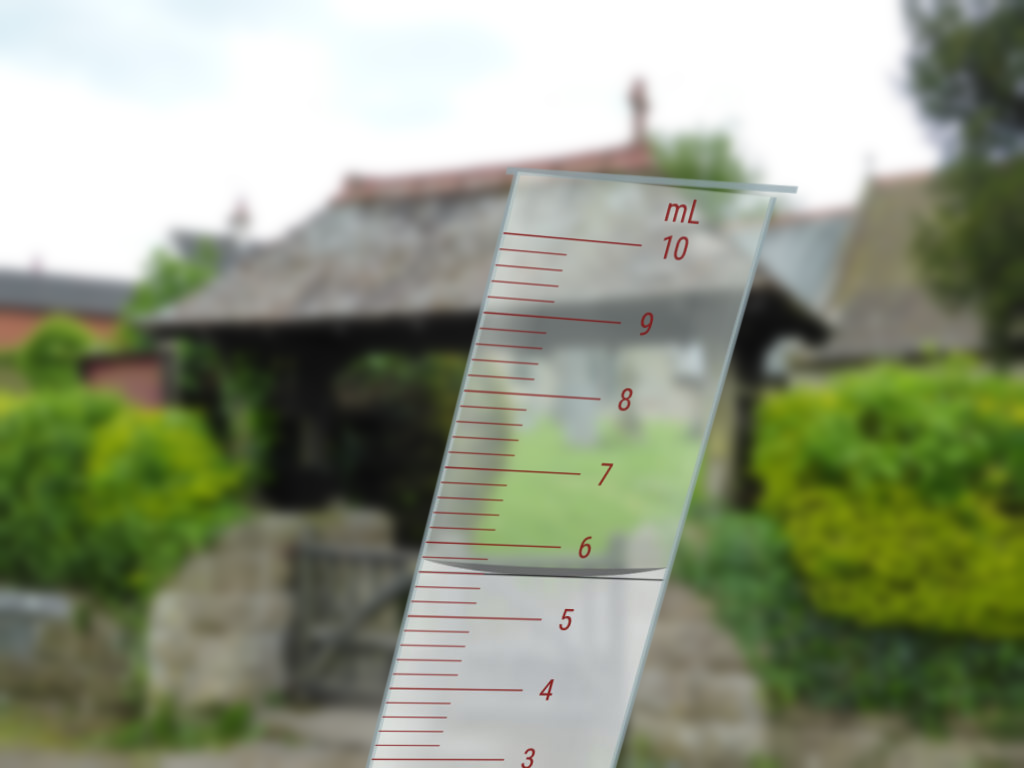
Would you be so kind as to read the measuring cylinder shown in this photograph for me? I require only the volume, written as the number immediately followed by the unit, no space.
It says 5.6mL
